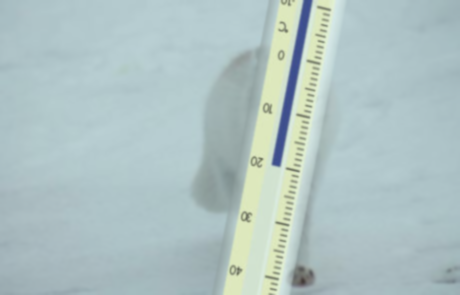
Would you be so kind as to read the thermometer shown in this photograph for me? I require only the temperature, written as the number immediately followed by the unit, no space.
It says 20°C
